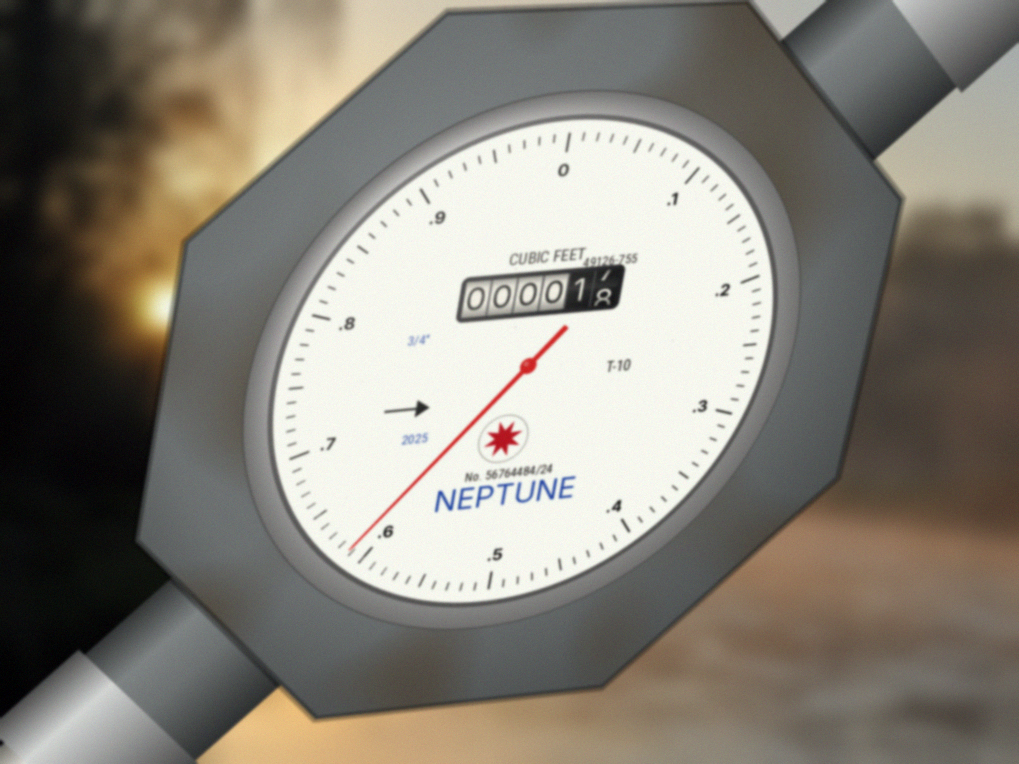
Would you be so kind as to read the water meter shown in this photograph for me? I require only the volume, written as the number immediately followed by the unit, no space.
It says 17.61ft³
